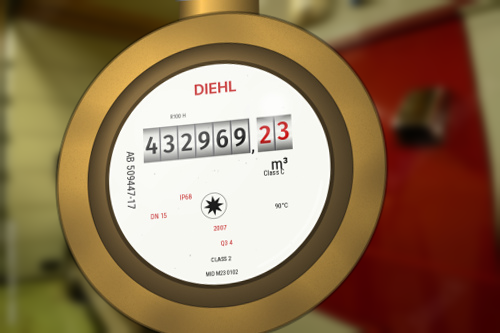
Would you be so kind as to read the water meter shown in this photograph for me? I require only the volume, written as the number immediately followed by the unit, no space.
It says 432969.23m³
